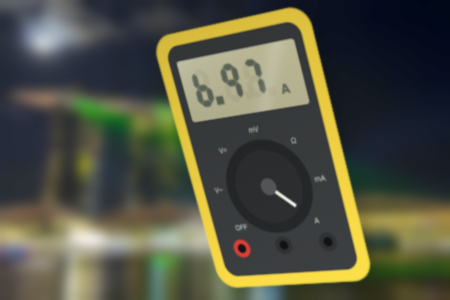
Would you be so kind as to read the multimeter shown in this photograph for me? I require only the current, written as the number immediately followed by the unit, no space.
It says 6.97A
